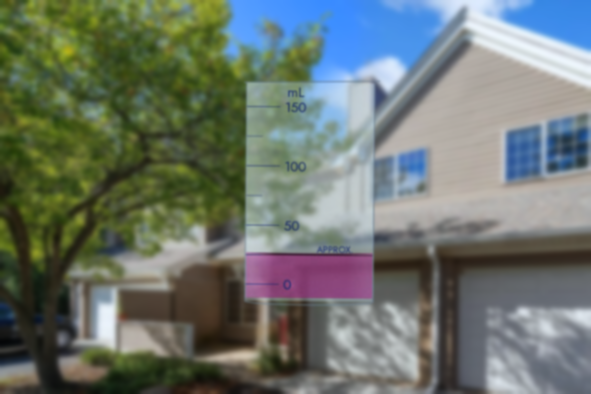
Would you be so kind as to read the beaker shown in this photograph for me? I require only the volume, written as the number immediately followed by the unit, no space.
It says 25mL
